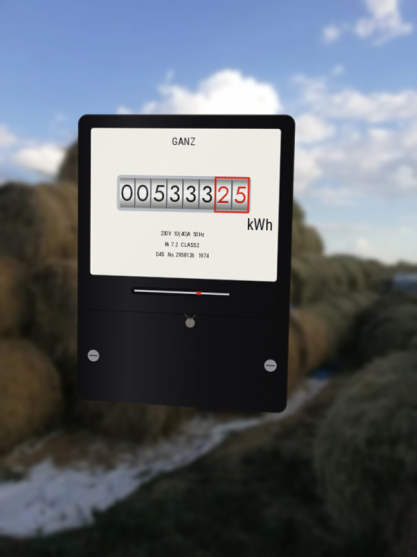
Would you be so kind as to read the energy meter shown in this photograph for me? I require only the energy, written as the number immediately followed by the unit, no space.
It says 5333.25kWh
